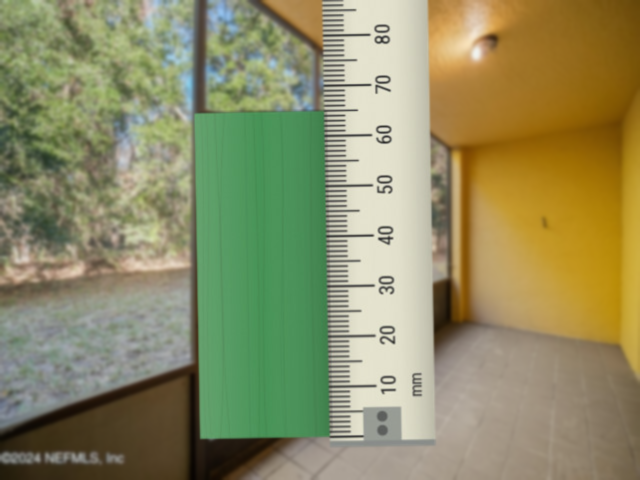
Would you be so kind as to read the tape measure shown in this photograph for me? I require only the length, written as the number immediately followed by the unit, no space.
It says 65mm
